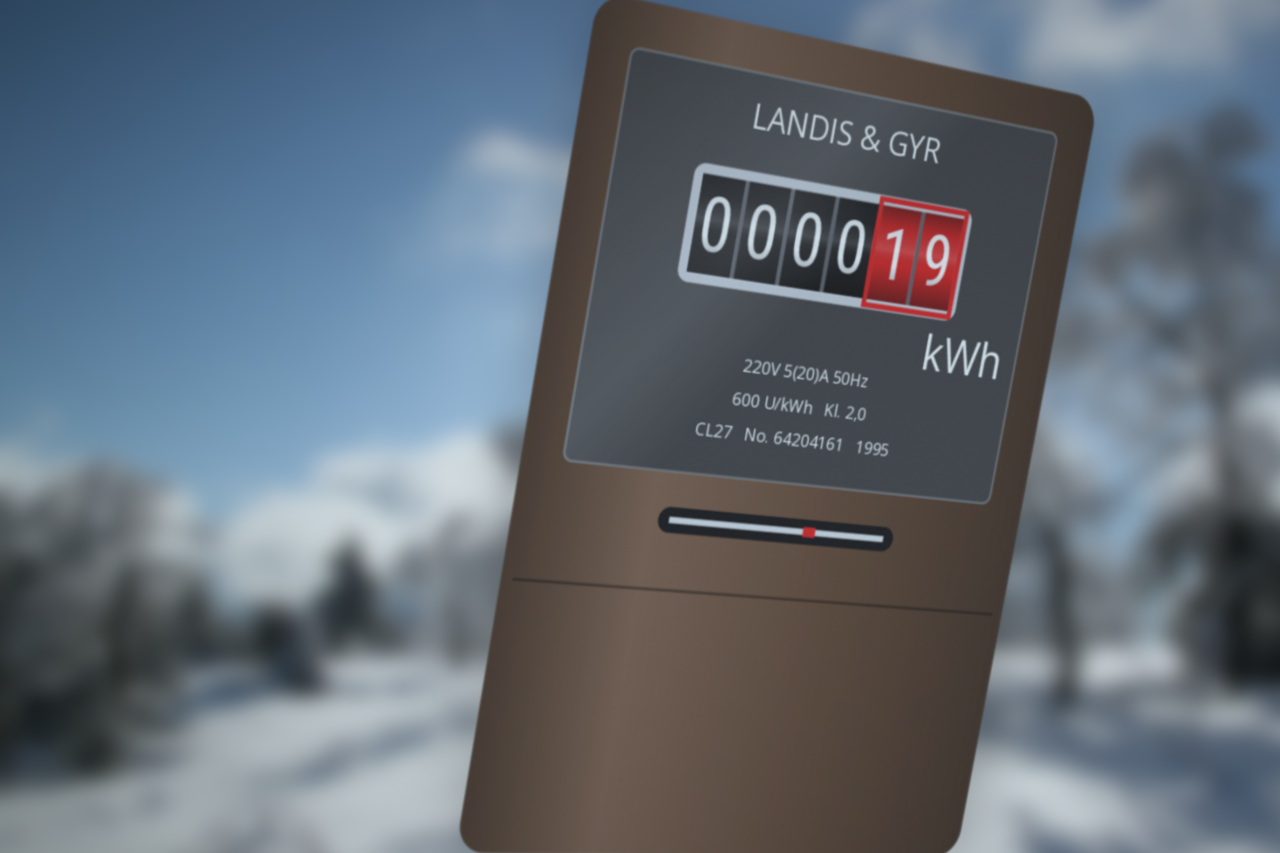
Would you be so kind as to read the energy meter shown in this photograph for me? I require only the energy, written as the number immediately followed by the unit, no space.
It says 0.19kWh
